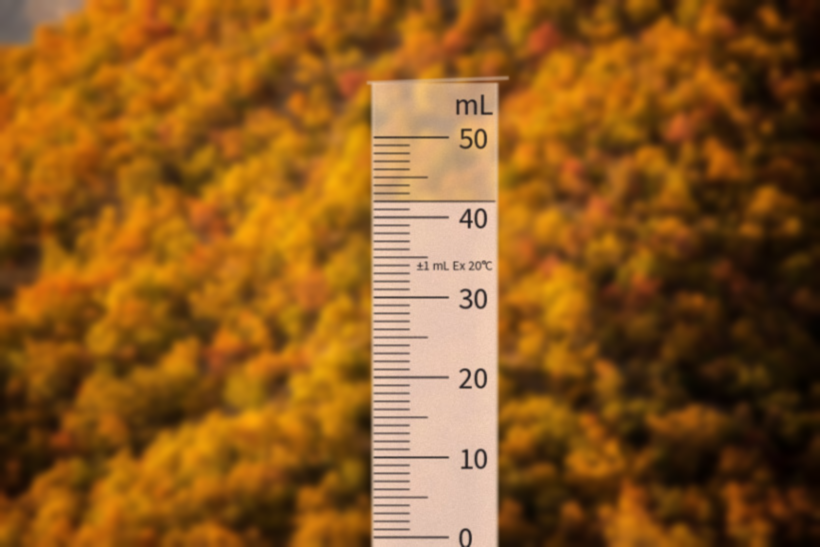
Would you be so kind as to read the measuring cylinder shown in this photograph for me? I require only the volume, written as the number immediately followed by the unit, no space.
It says 42mL
